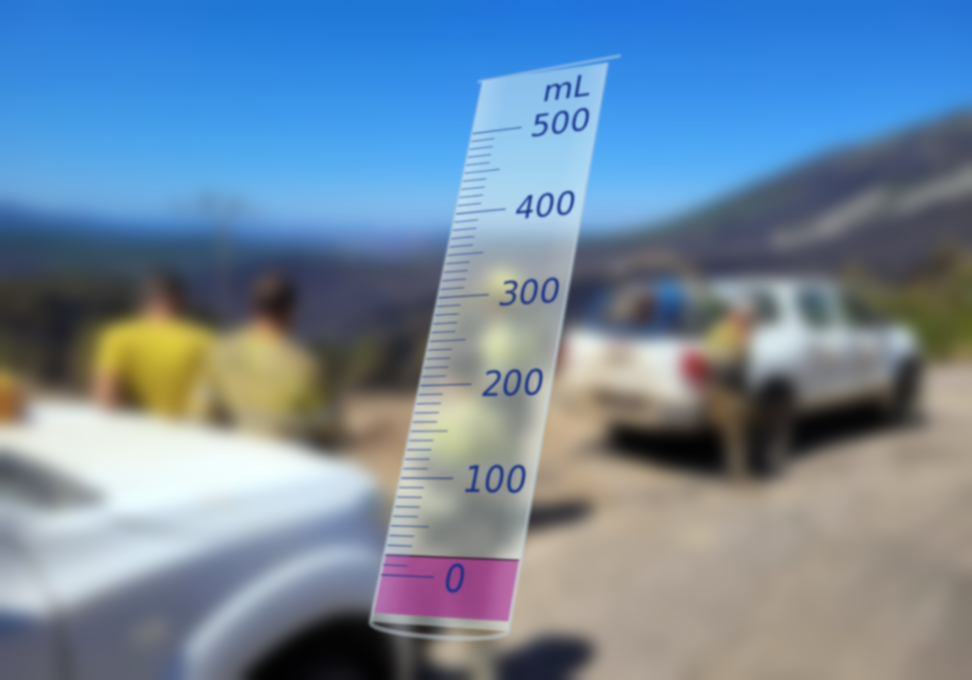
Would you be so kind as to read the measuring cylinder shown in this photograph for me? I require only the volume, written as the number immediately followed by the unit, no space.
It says 20mL
